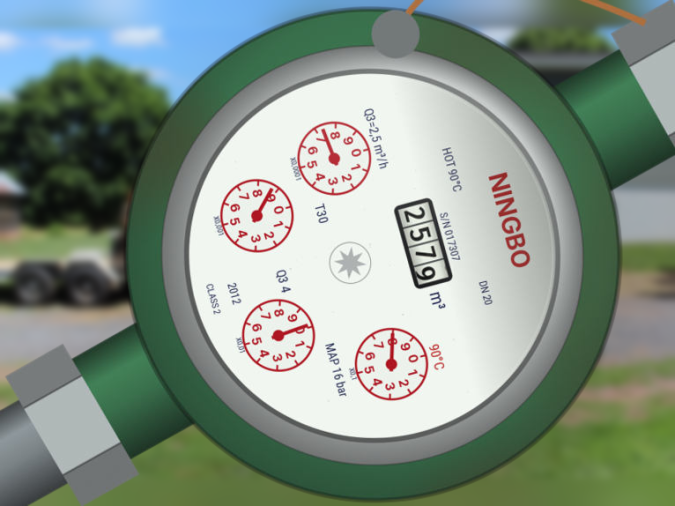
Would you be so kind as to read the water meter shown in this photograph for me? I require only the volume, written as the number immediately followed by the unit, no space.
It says 2578.7987m³
